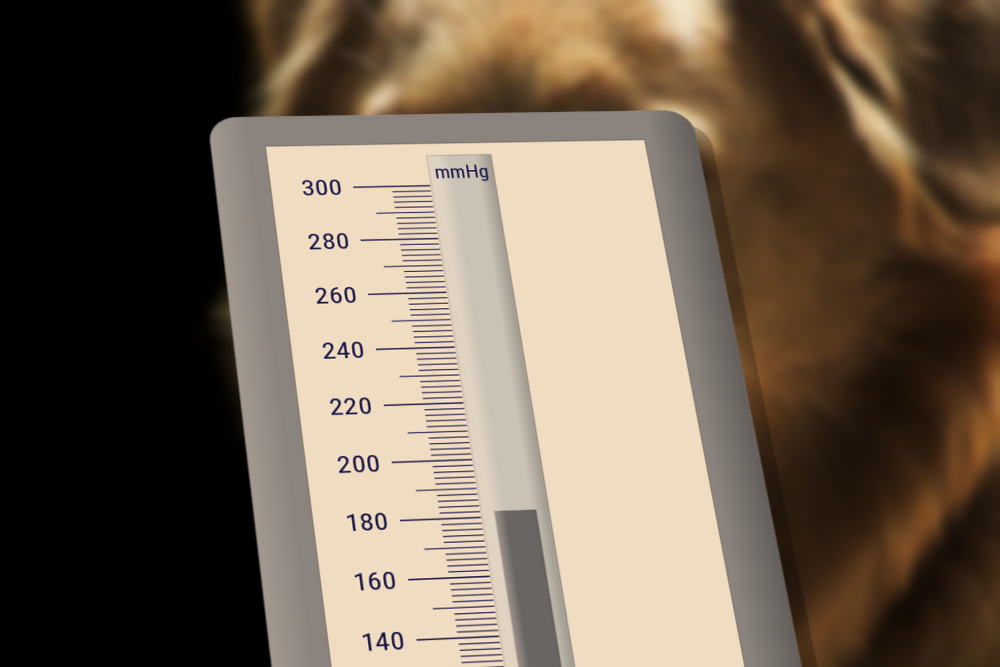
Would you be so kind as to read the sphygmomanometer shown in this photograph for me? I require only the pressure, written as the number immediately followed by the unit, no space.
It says 182mmHg
